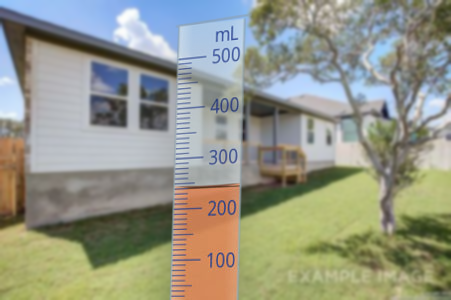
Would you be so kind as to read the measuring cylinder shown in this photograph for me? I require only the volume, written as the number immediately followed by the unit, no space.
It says 240mL
